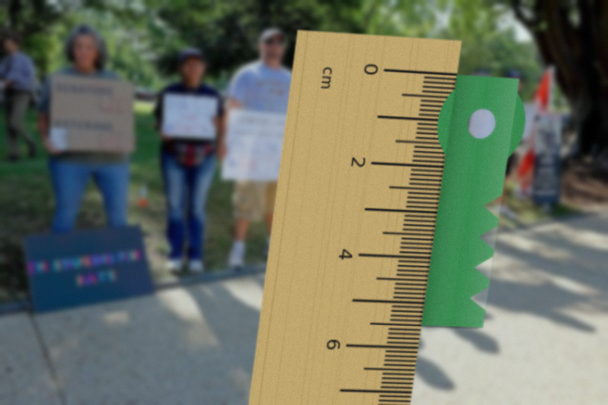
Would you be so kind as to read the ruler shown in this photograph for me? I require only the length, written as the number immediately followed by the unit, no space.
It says 5.5cm
